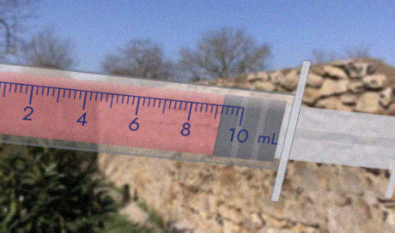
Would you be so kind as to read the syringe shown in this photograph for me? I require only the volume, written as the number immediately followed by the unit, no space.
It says 9.2mL
